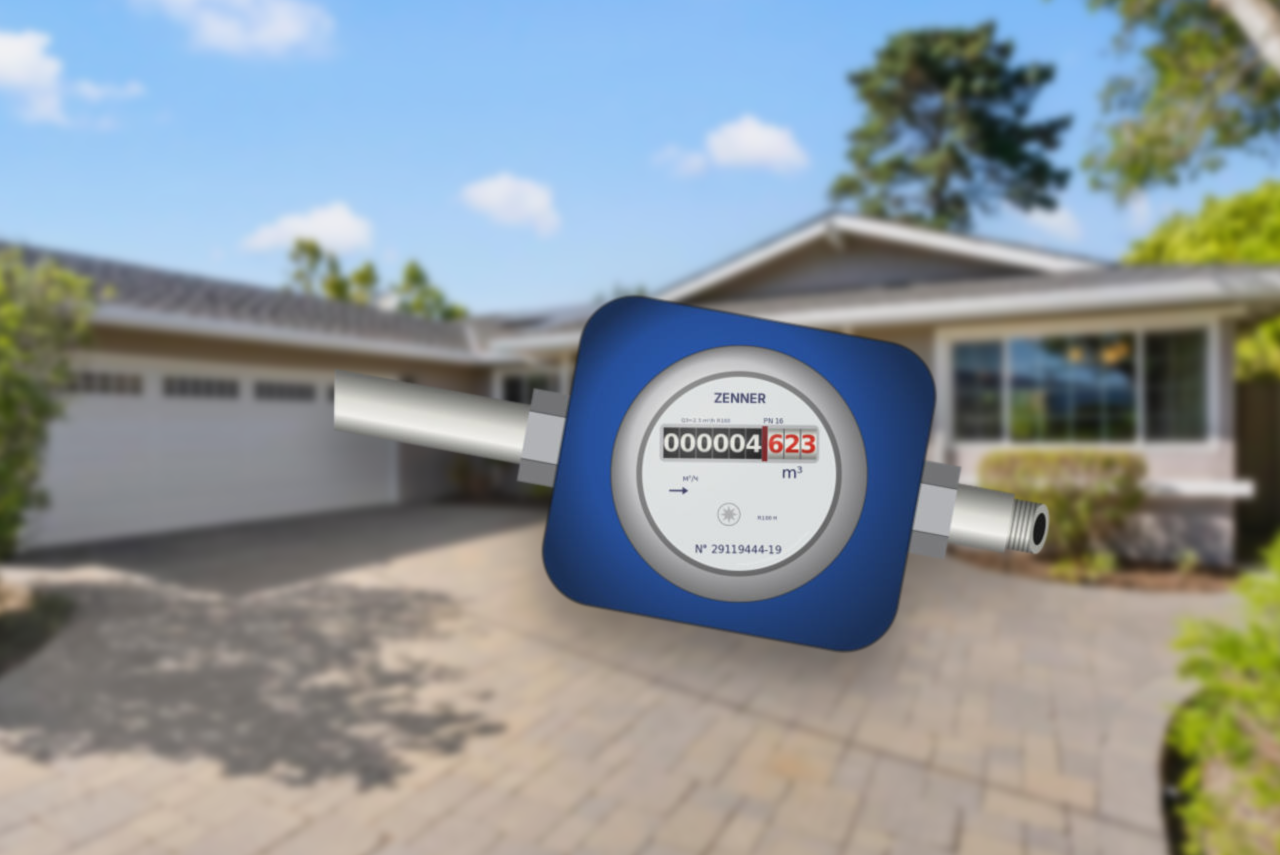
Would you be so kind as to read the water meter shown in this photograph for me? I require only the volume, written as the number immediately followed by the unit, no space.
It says 4.623m³
